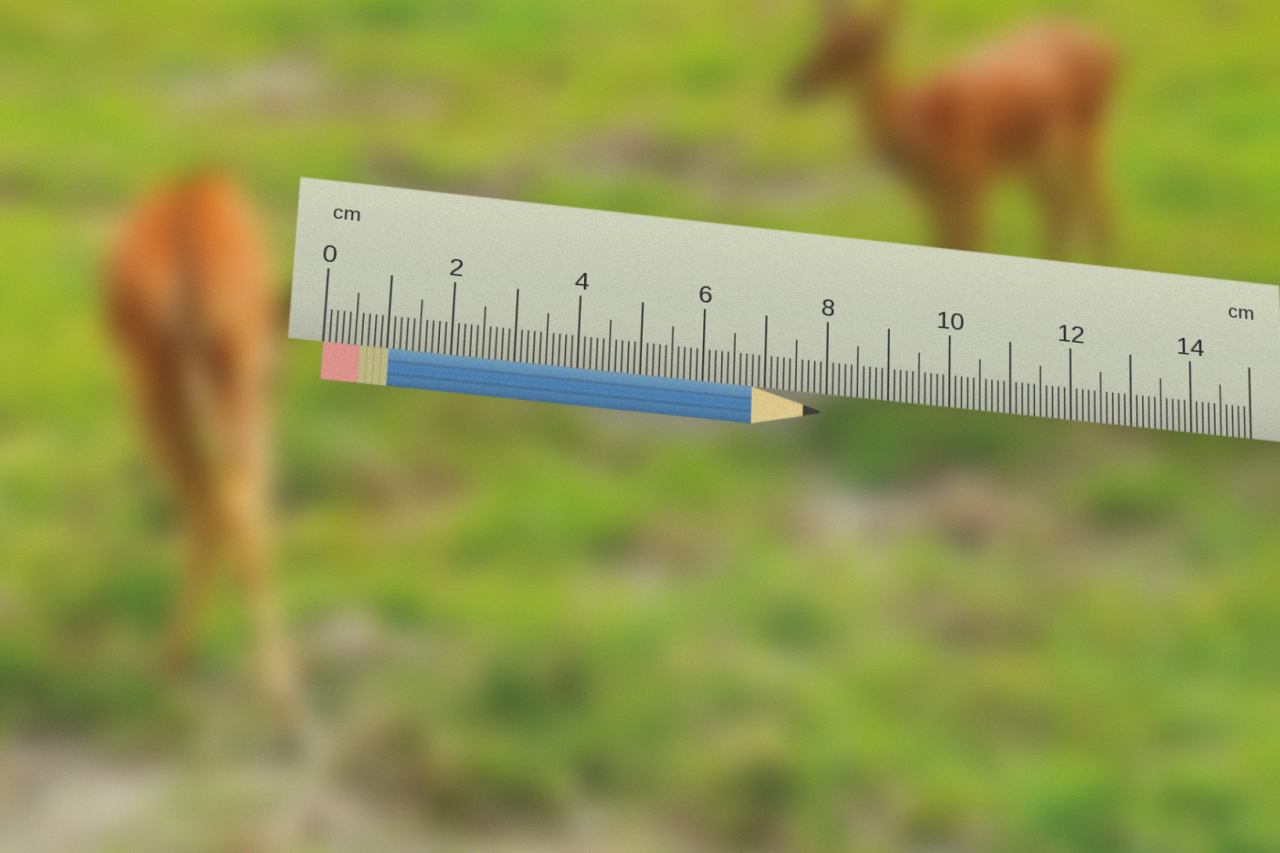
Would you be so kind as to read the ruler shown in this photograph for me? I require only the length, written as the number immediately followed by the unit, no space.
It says 7.9cm
